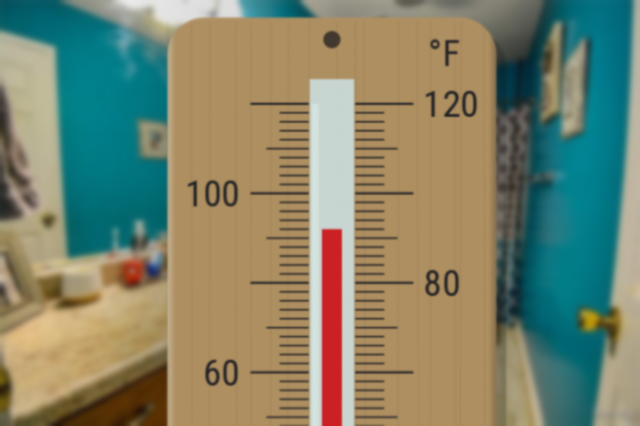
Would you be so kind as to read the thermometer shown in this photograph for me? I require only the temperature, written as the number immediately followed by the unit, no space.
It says 92°F
